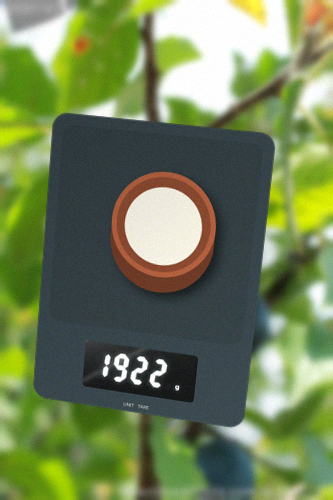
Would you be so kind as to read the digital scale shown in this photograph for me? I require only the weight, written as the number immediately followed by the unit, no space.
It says 1922g
